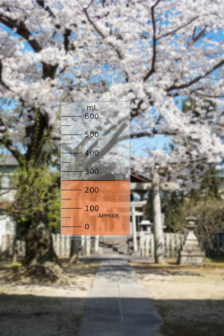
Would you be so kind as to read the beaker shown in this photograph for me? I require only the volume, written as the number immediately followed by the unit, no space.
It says 250mL
